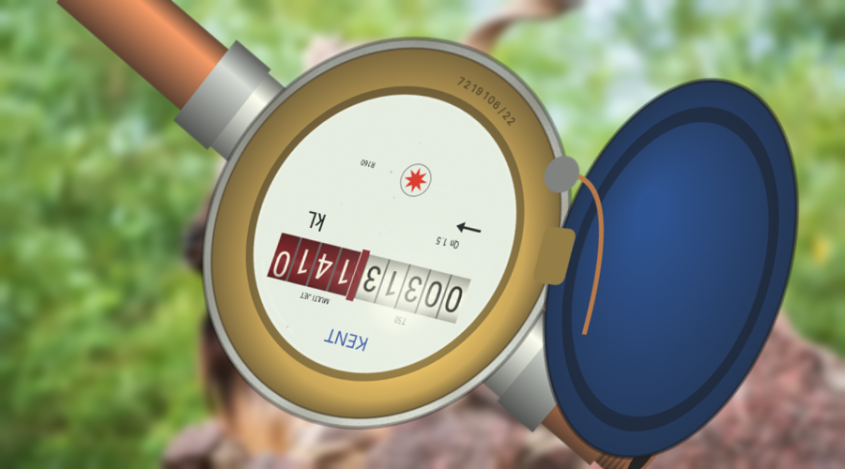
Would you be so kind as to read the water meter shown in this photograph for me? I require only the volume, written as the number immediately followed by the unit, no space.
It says 313.1410kL
